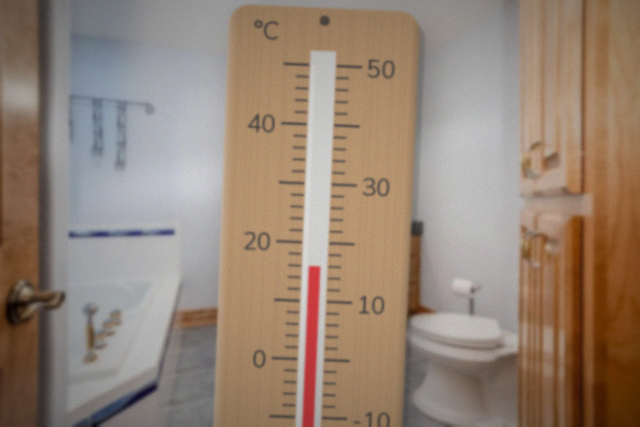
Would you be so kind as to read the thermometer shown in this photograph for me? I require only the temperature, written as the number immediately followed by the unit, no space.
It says 16°C
